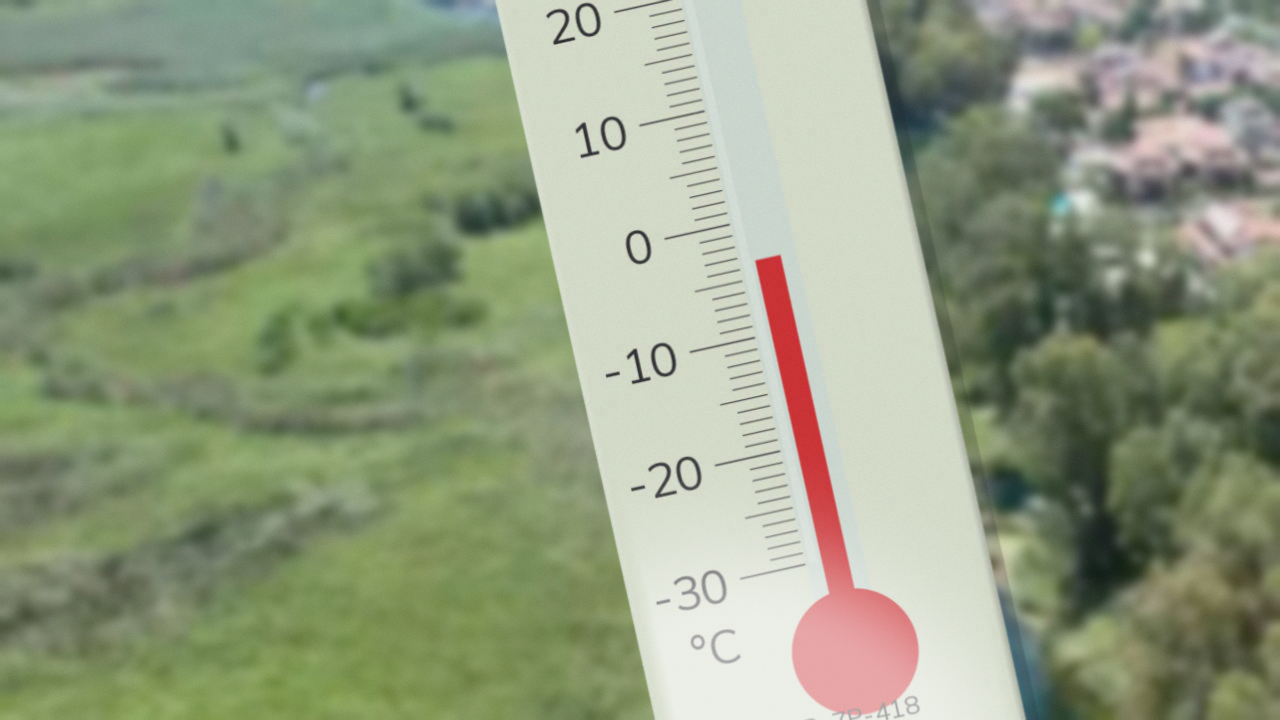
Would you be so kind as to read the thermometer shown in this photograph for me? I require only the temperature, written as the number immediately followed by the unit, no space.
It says -3.5°C
